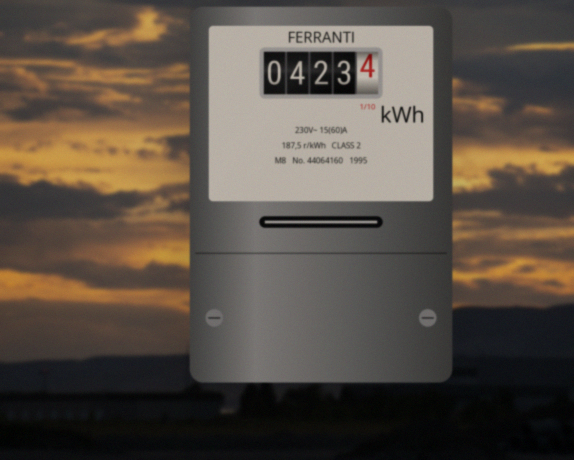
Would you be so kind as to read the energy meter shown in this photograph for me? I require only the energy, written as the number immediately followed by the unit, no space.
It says 423.4kWh
